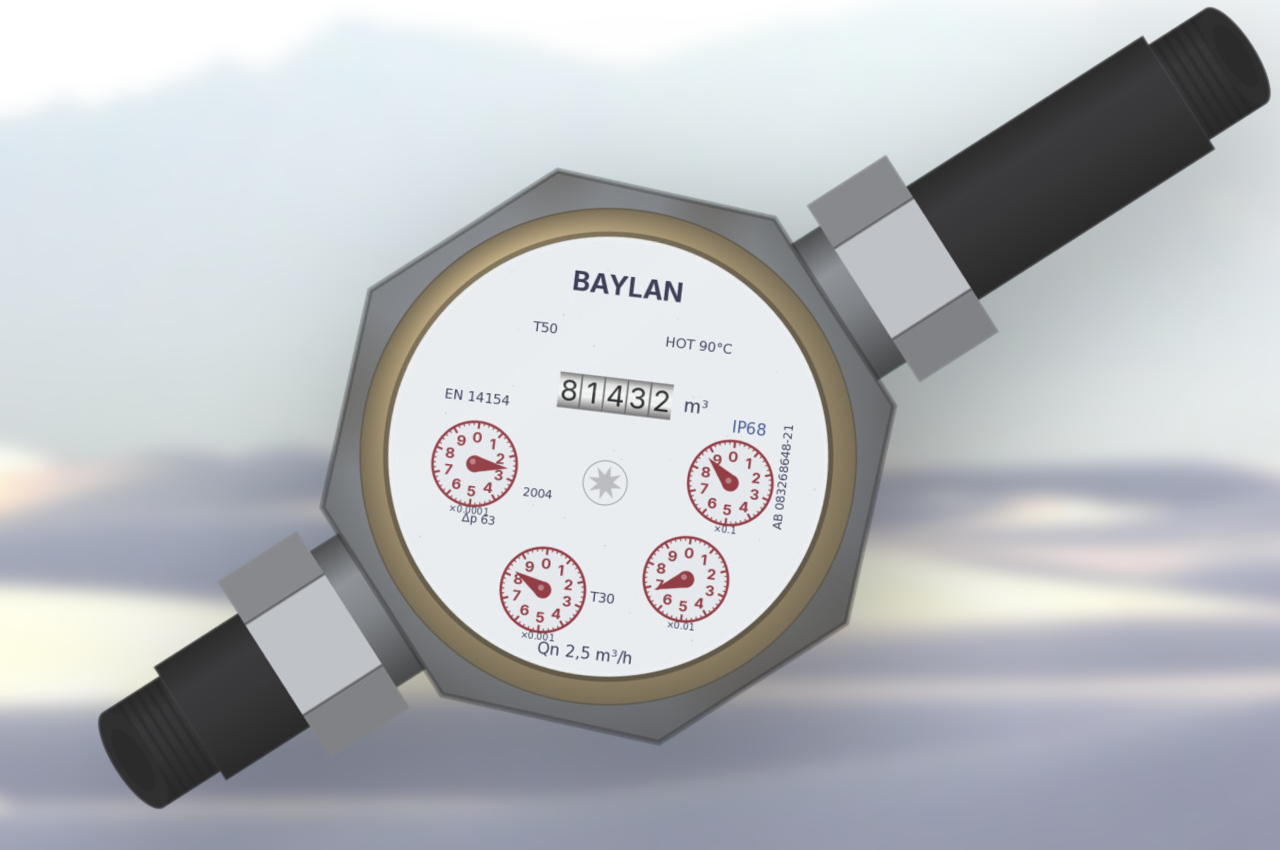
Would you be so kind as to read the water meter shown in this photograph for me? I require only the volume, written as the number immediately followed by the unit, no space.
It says 81432.8682m³
